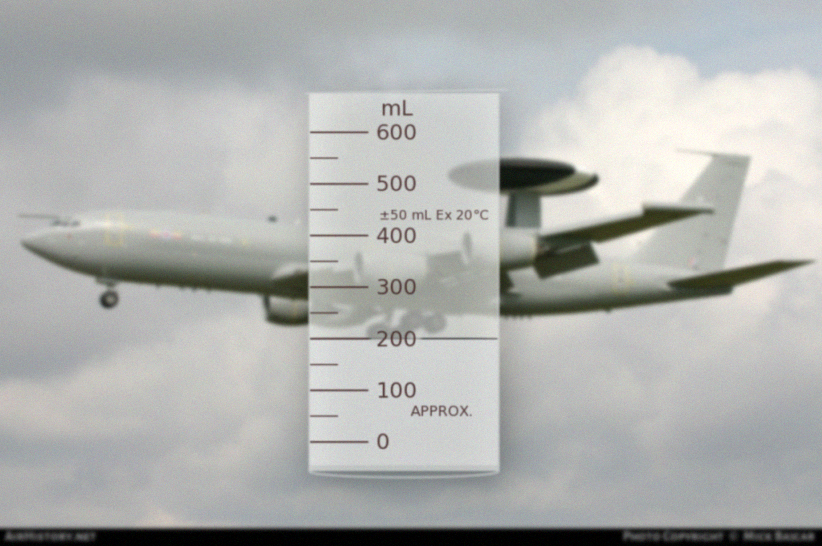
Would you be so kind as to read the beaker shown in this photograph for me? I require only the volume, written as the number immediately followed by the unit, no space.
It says 200mL
